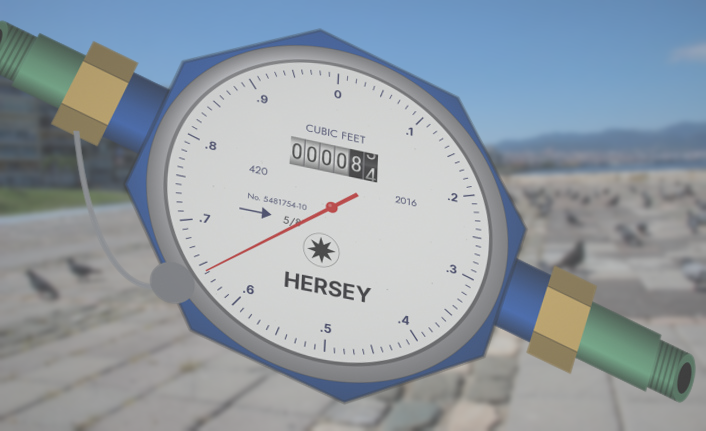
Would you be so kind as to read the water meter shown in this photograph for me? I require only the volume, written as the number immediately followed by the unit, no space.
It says 83.64ft³
